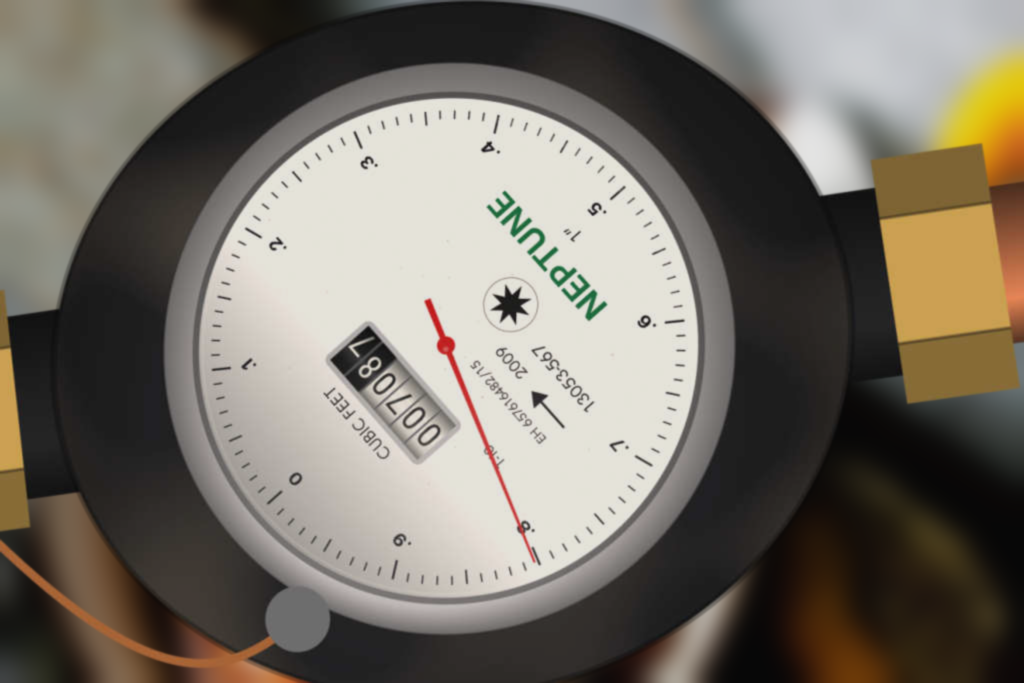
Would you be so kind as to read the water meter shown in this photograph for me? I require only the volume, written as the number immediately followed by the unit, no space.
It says 7086.80ft³
